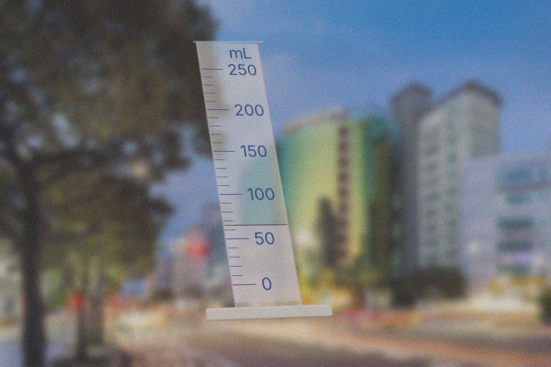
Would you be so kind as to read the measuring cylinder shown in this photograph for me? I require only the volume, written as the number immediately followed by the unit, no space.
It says 65mL
